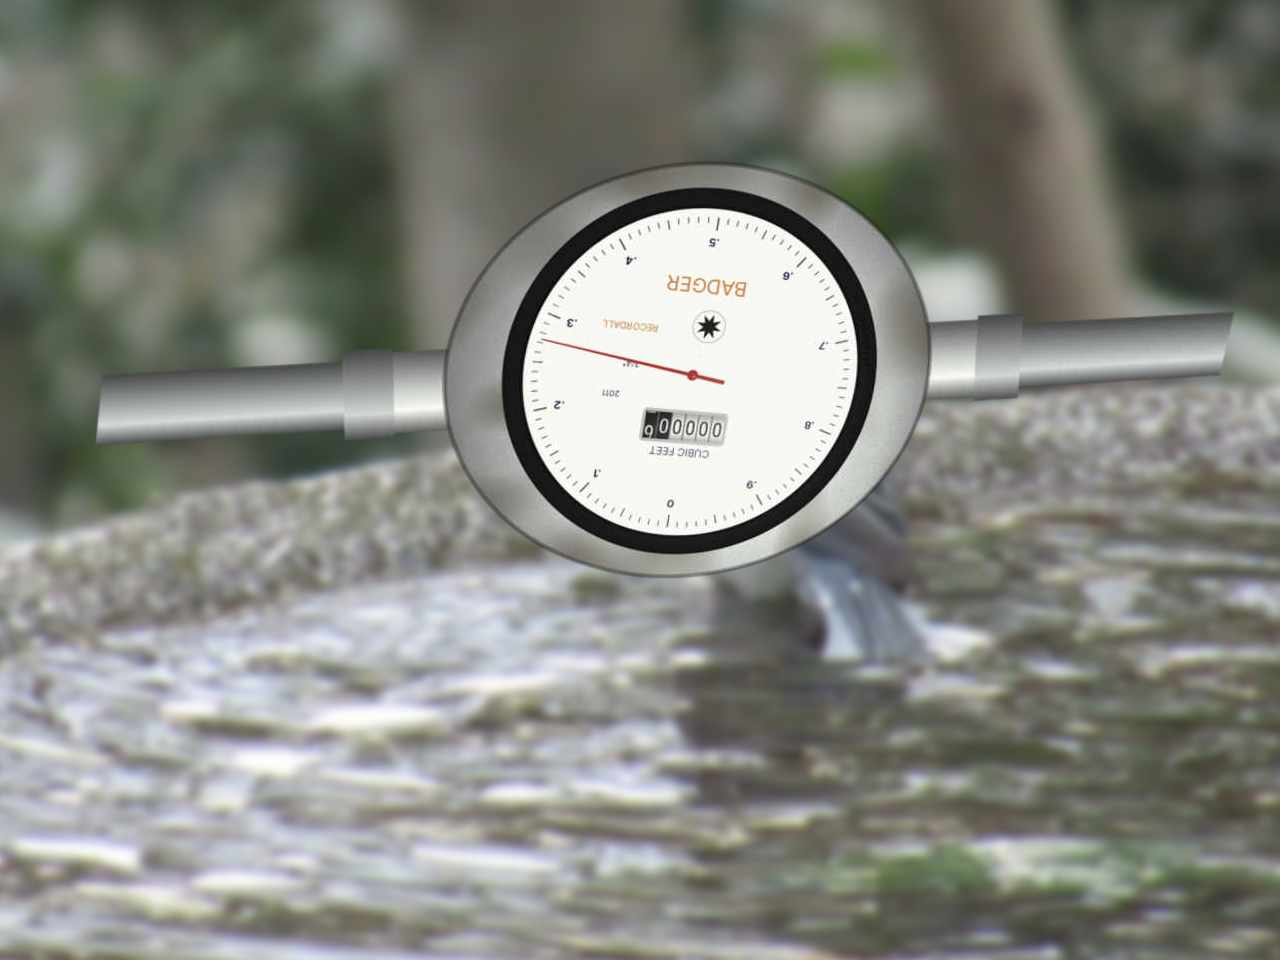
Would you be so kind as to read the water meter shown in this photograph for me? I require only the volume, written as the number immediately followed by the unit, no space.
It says 6.27ft³
